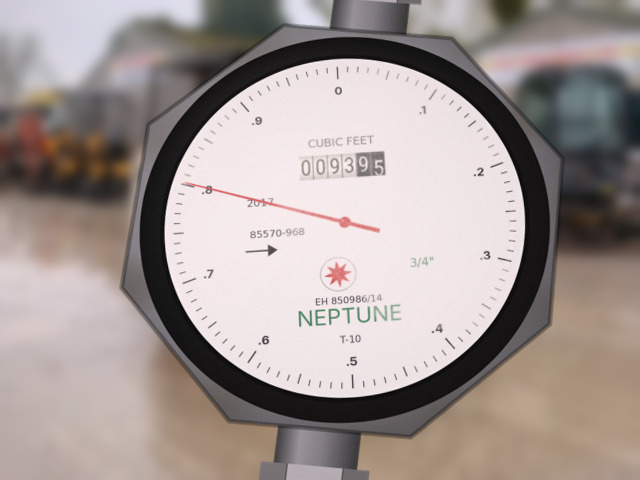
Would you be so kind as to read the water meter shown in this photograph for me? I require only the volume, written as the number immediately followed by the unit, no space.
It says 9394.80ft³
